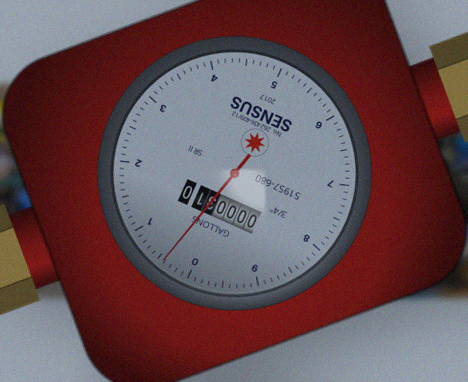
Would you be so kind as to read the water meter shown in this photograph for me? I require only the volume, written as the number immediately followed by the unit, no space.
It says 310.4gal
